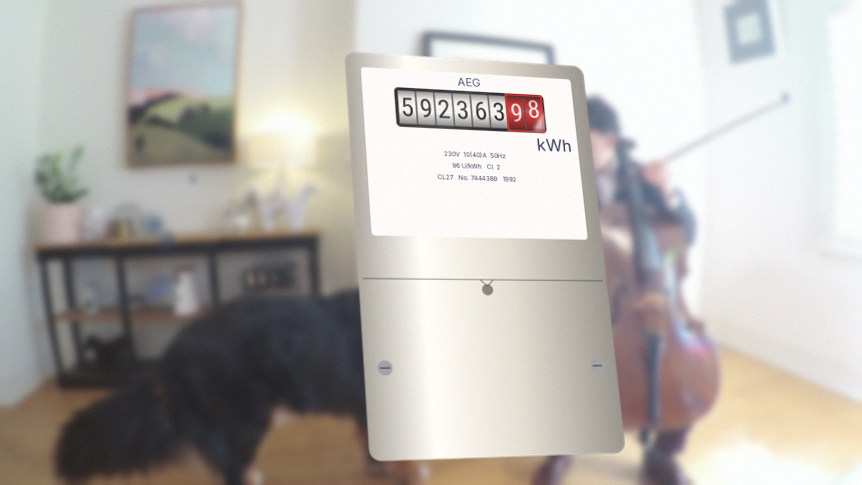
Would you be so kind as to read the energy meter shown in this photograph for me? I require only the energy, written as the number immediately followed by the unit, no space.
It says 592363.98kWh
